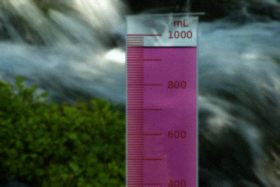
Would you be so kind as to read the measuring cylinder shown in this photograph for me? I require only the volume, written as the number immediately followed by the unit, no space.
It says 950mL
